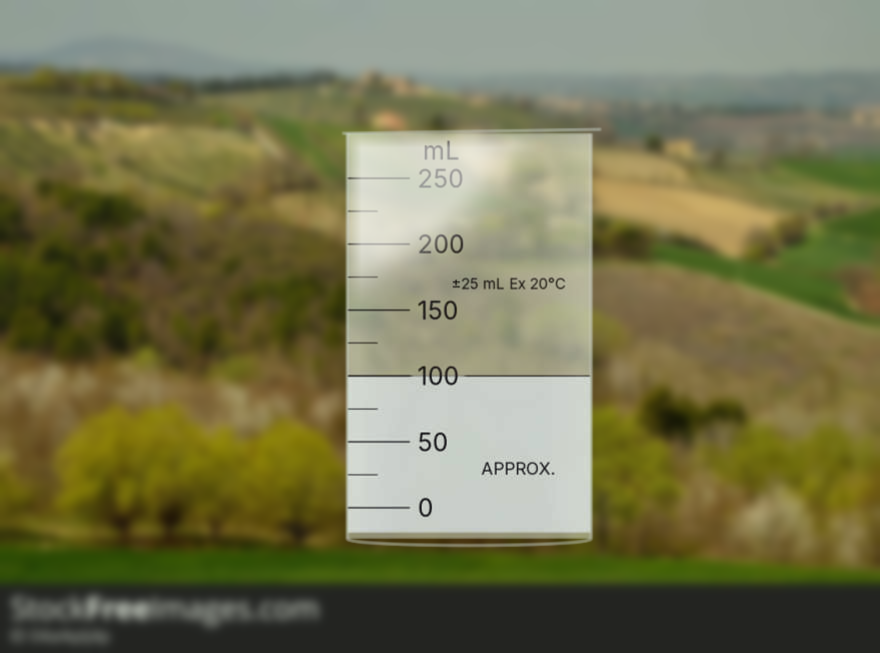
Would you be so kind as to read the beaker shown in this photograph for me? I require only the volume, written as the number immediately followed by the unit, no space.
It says 100mL
